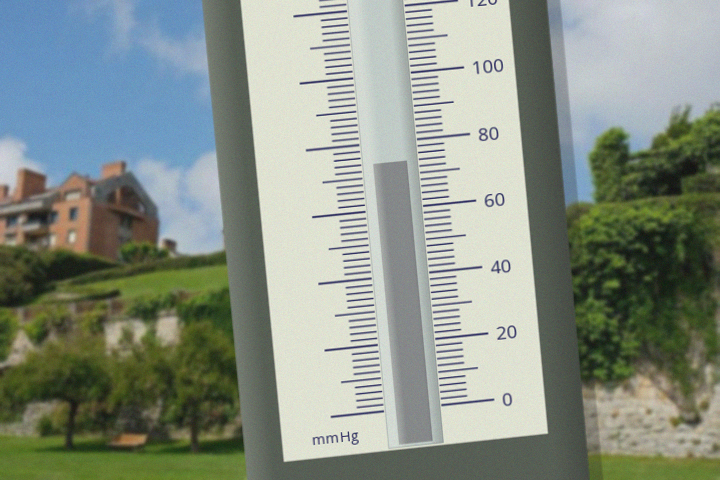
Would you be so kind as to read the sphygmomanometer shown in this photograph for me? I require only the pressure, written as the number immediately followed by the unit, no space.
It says 74mmHg
